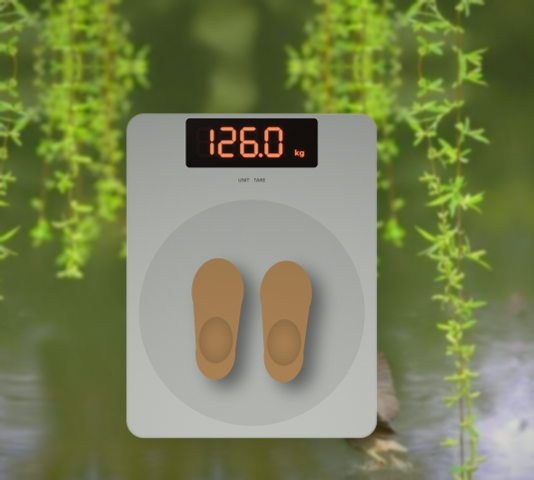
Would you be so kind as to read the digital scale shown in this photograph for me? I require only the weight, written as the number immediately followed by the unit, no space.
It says 126.0kg
